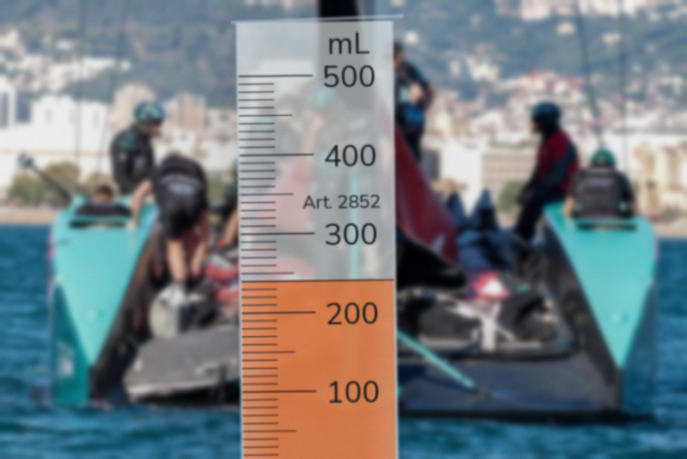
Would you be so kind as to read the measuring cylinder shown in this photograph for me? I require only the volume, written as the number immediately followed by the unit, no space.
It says 240mL
